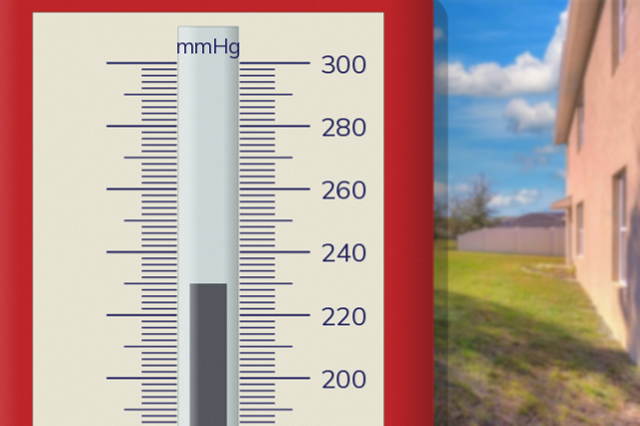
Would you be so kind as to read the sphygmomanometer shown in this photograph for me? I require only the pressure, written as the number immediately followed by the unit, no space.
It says 230mmHg
